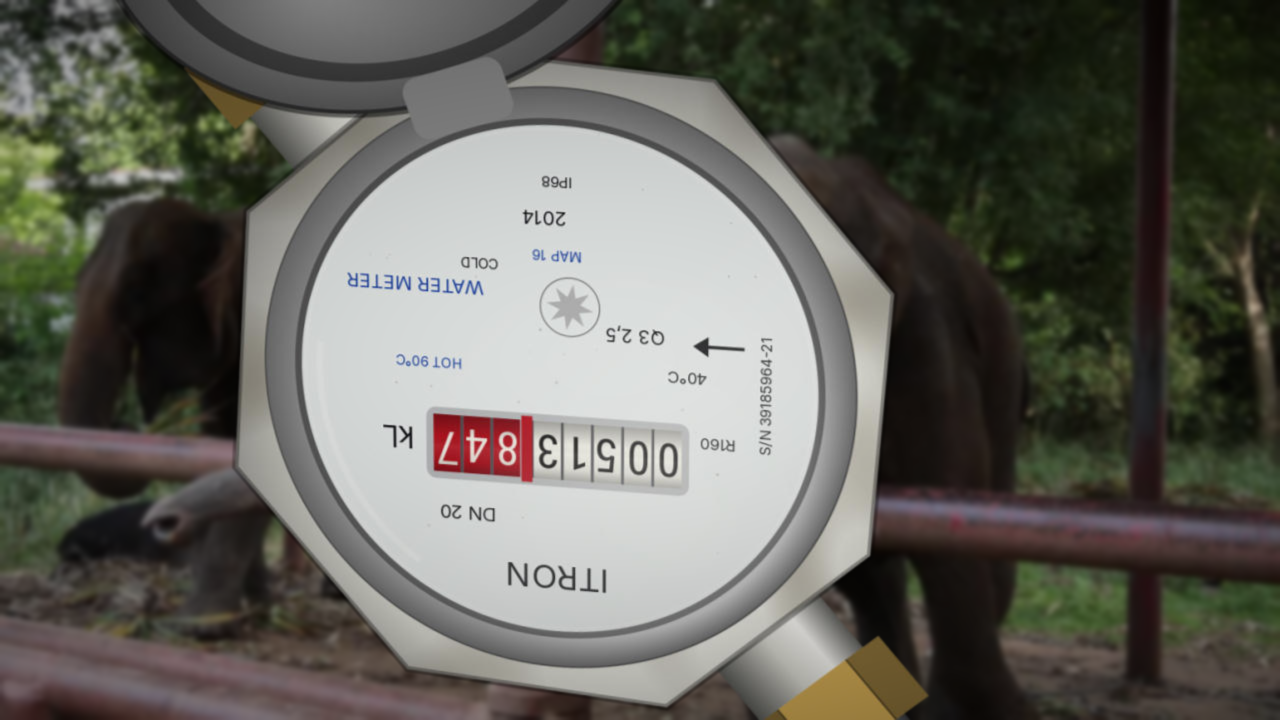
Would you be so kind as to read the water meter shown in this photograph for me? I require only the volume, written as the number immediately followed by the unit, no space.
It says 513.847kL
